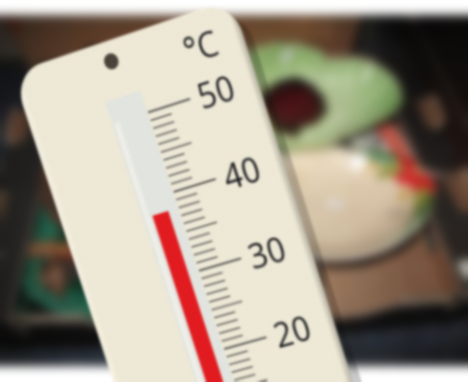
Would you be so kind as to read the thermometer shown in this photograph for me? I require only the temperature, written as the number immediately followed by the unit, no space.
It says 38°C
